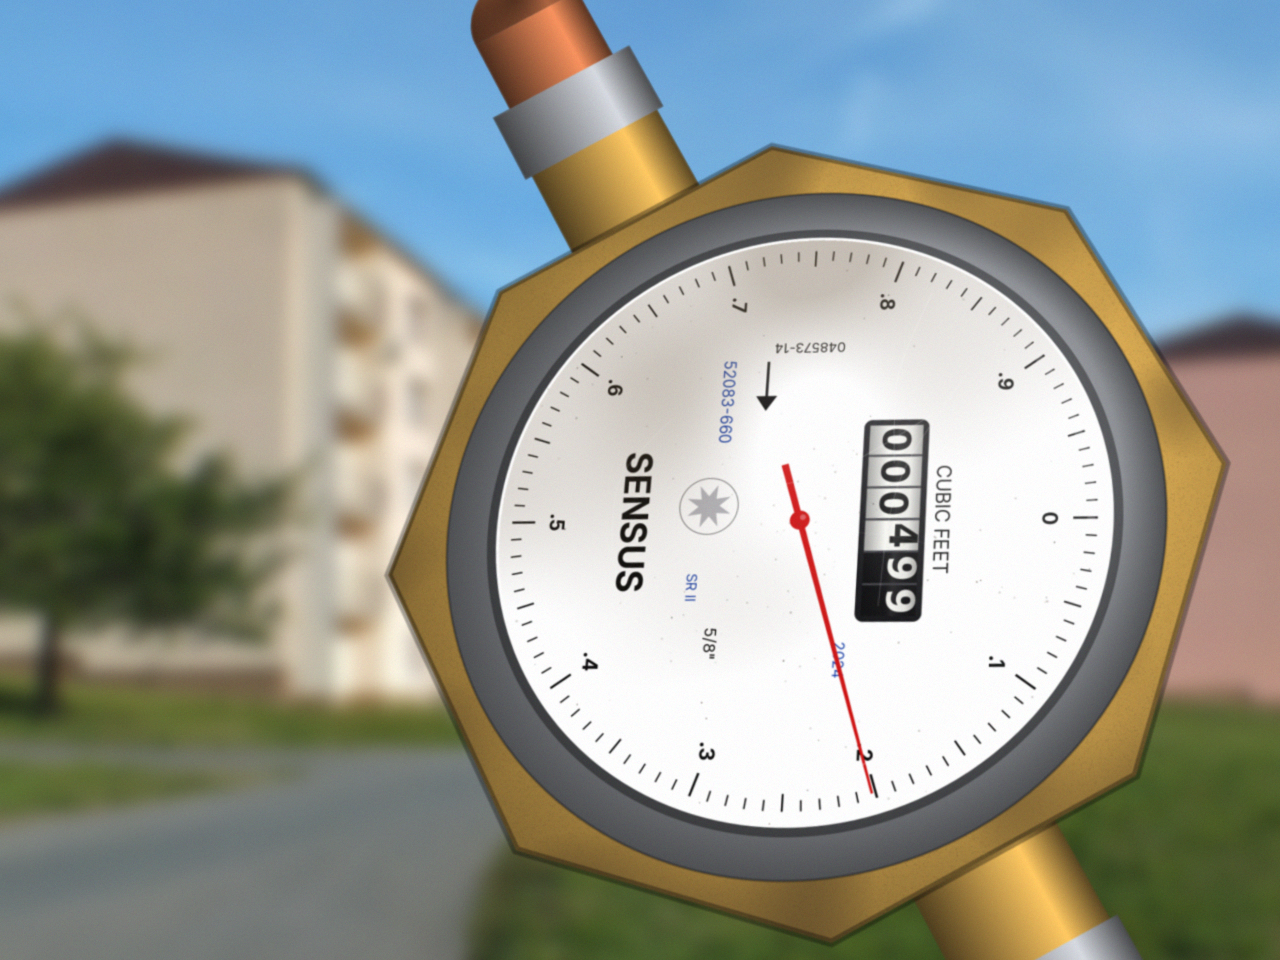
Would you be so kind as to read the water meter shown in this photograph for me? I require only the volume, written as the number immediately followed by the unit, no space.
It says 499.20ft³
